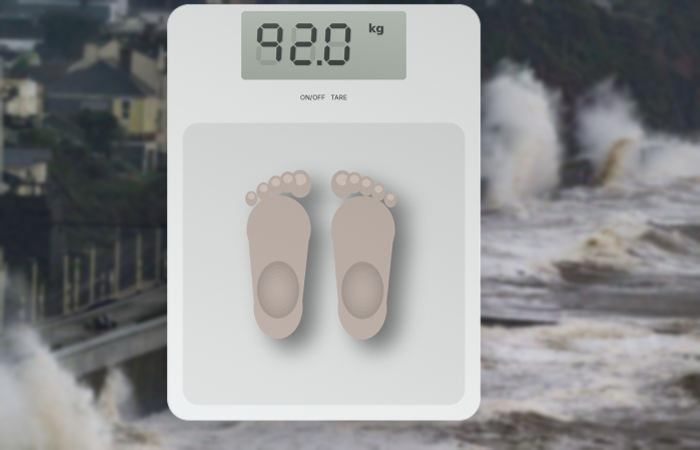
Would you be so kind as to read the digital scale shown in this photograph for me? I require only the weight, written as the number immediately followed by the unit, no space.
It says 92.0kg
